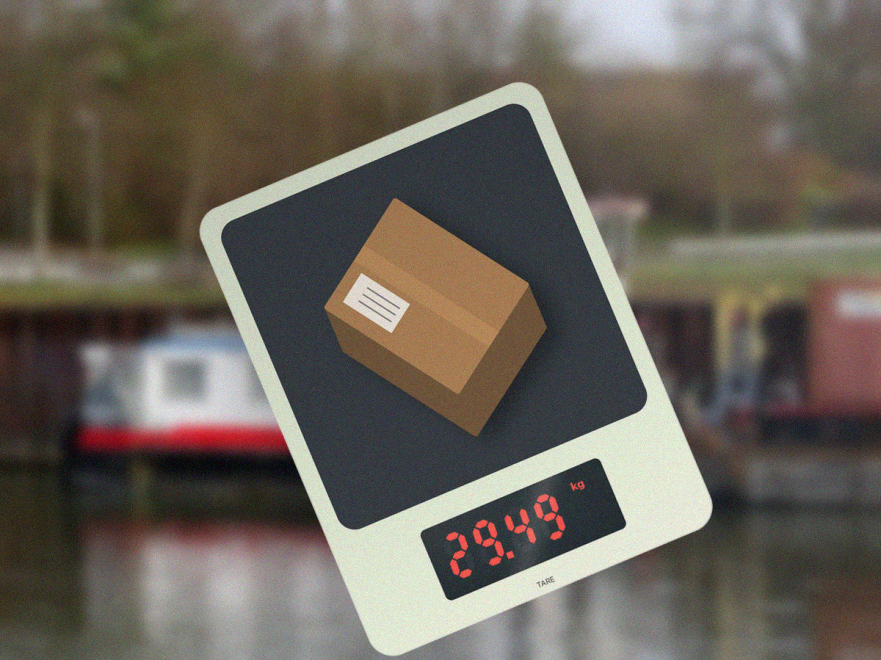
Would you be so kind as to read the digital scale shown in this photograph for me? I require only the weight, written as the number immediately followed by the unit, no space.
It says 29.49kg
